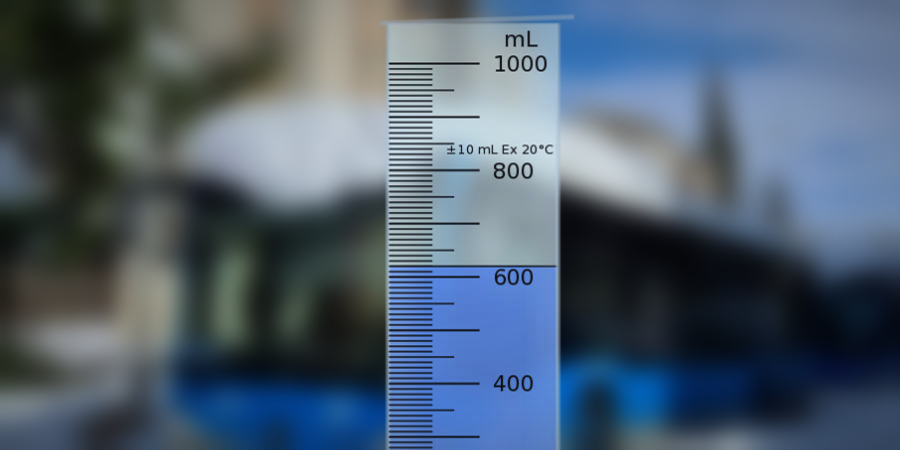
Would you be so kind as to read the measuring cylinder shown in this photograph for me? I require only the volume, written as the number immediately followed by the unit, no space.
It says 620mL
